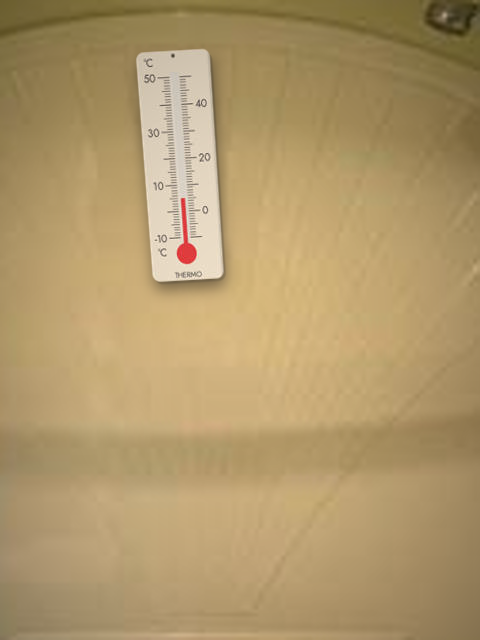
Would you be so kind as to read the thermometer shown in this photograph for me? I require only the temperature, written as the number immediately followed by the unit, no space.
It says 5°C
